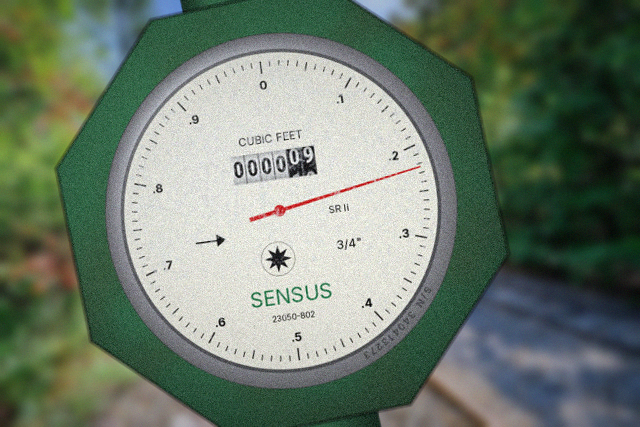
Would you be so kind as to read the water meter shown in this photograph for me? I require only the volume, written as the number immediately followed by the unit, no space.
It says 9.22ft³
